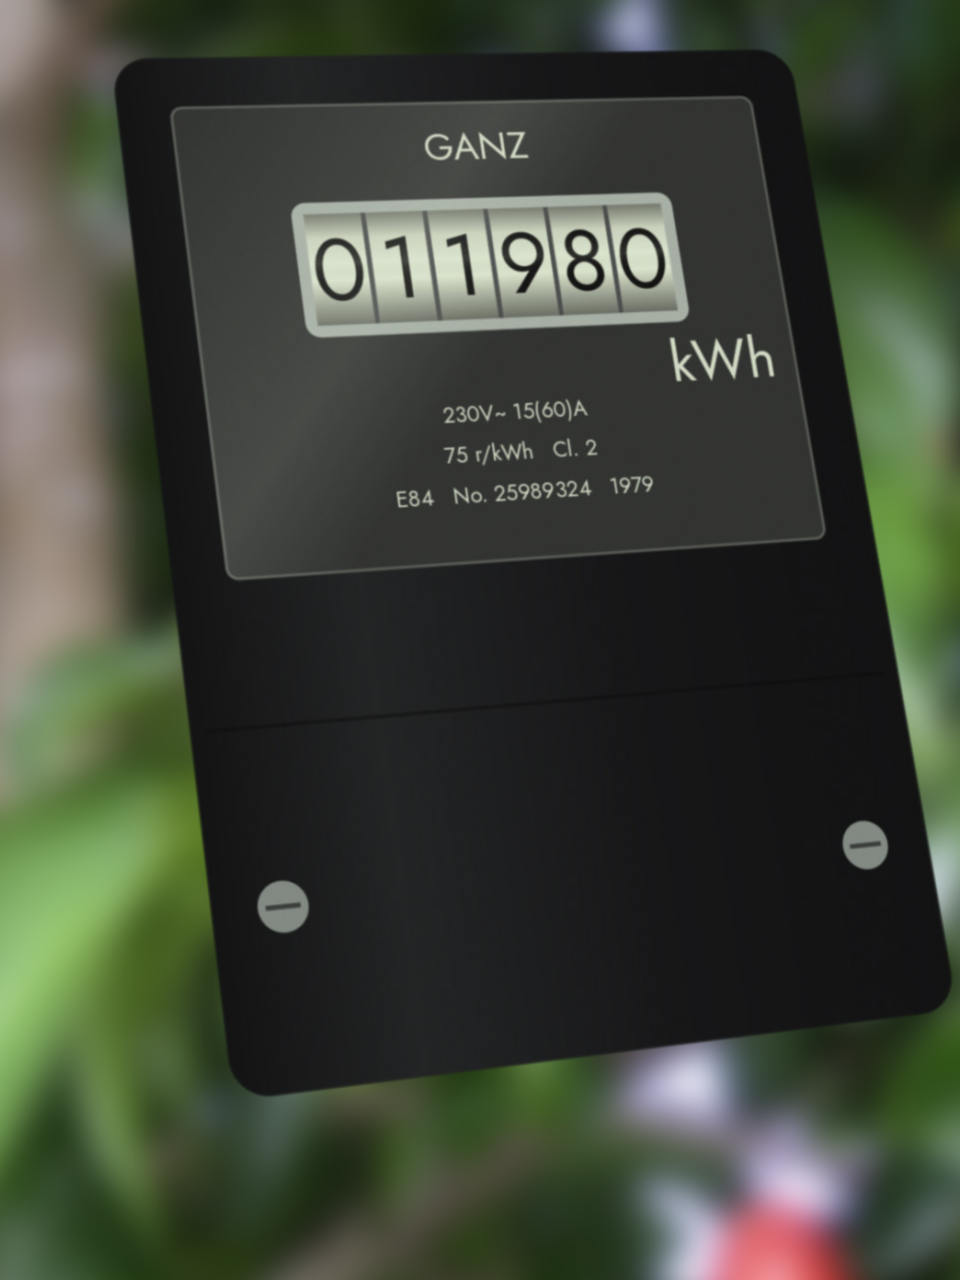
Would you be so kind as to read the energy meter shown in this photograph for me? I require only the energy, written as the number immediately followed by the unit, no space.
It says 11980kWh
